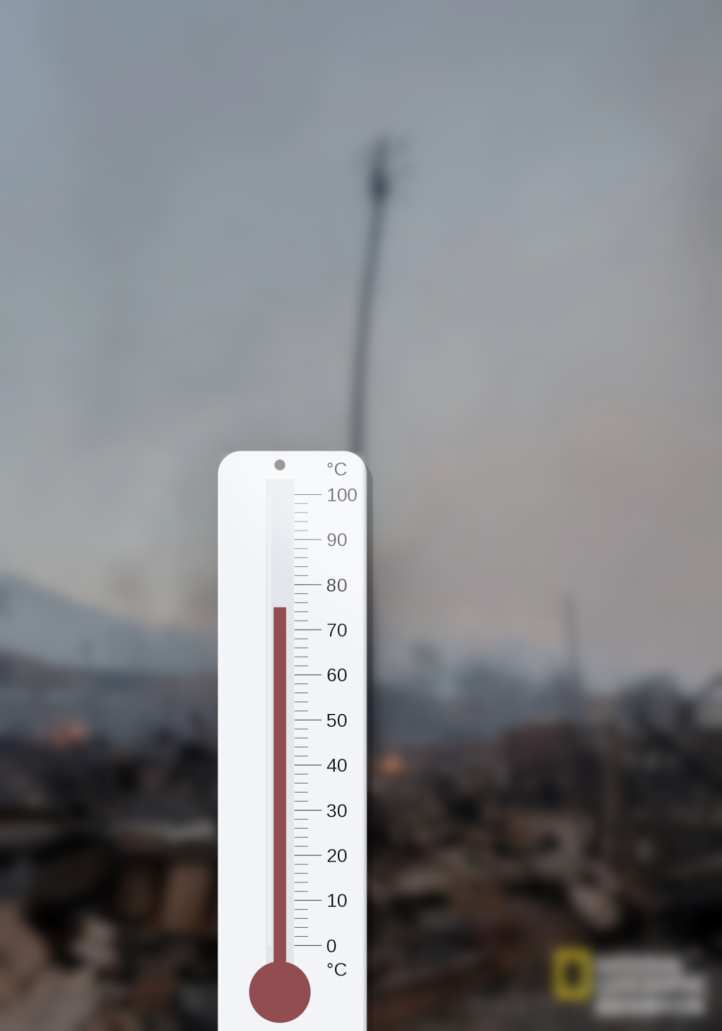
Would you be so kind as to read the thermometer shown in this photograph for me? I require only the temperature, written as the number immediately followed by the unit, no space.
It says 75°C
